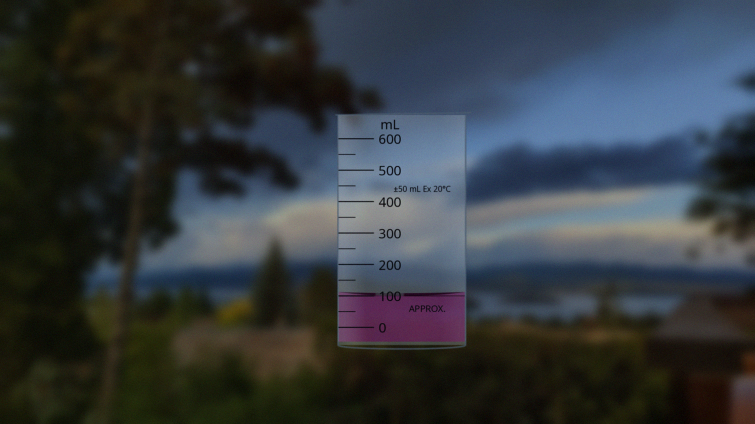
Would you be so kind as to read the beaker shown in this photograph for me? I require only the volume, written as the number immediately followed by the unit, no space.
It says 100mL
